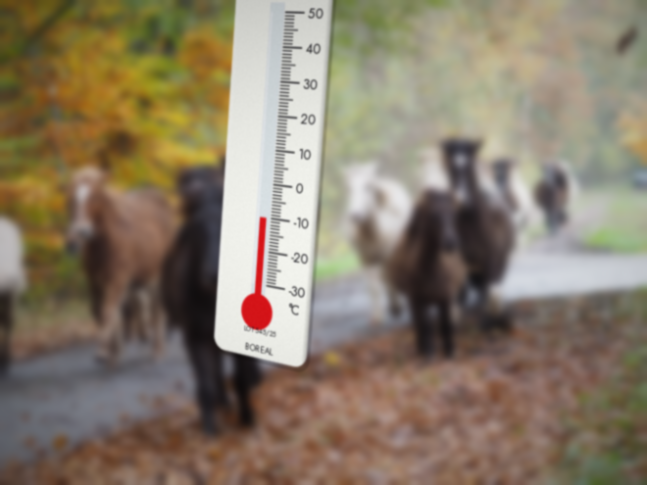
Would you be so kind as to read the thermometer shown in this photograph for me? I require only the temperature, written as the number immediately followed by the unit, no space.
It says -10°C
